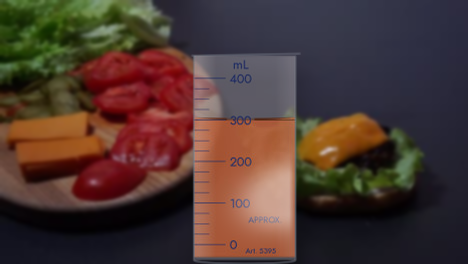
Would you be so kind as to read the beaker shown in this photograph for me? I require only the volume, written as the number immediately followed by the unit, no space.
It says 300mL
